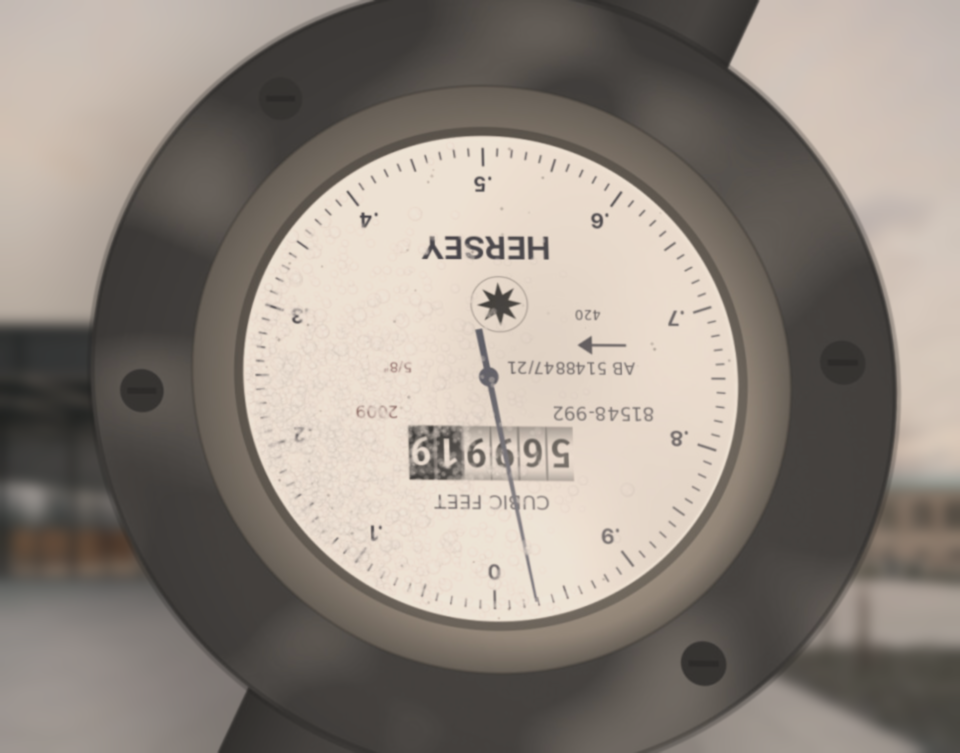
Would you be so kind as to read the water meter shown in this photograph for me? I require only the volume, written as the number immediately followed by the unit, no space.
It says 569918.97ft³
